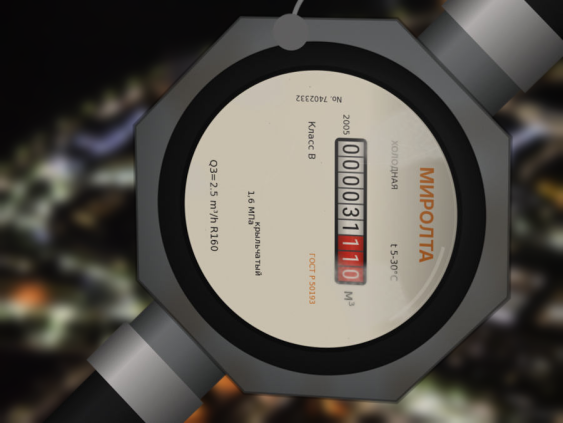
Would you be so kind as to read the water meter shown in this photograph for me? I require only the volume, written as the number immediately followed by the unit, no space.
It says 31.110m³
